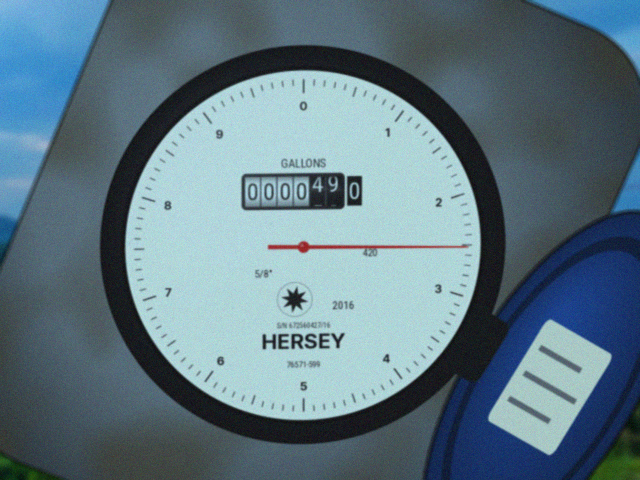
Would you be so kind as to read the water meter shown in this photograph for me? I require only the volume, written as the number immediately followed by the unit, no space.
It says 492.5gal
